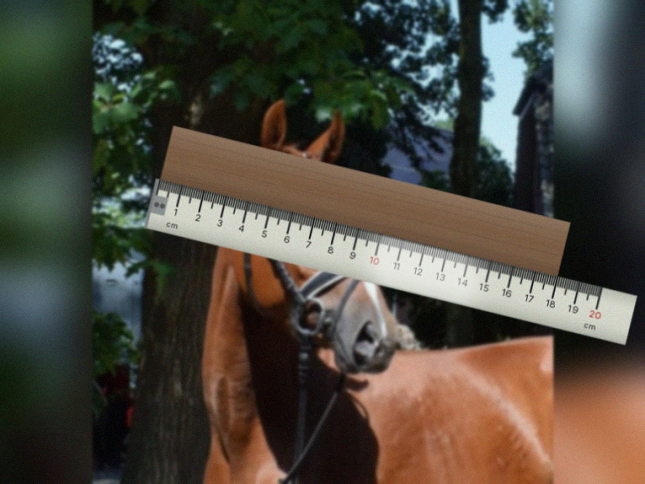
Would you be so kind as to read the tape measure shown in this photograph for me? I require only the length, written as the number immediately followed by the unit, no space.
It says 18cm
